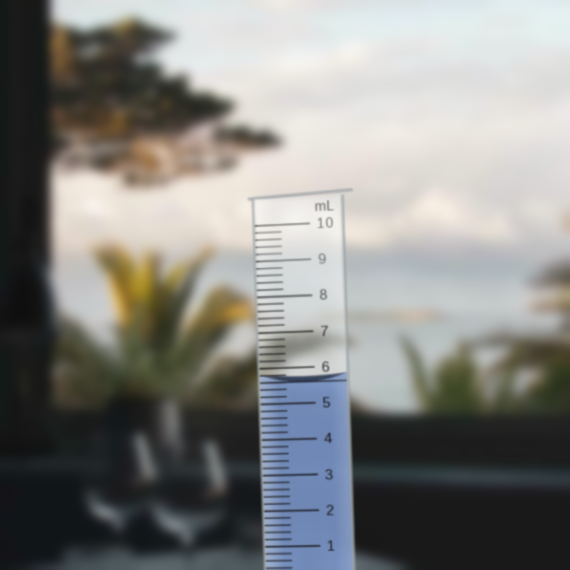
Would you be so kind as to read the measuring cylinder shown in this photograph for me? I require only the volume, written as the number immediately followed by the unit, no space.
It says 5.6mL
